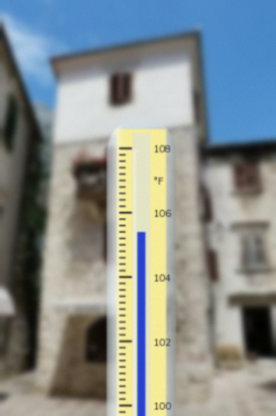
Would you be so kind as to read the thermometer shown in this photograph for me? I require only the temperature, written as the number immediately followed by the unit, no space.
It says 105.4°F
